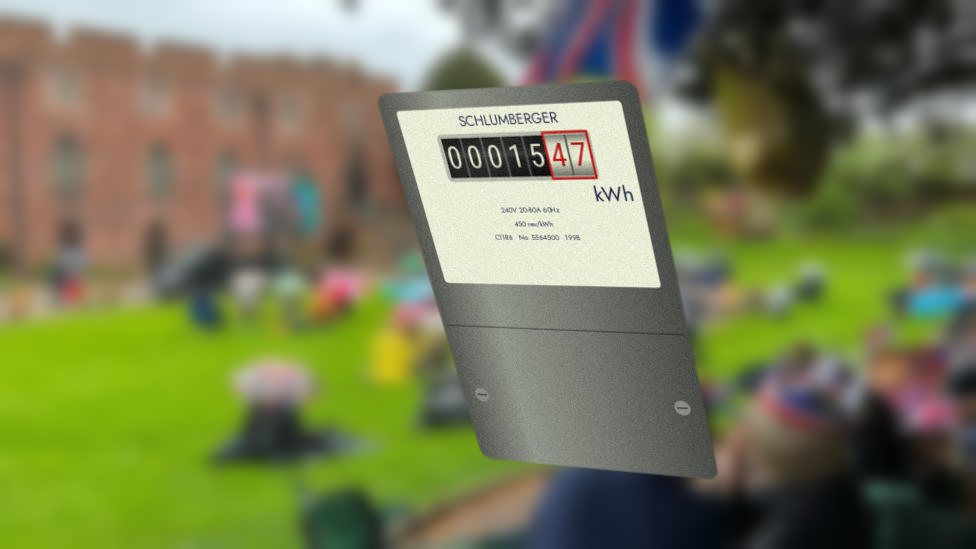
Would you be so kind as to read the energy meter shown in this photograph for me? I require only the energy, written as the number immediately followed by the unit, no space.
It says 15.47kWh
